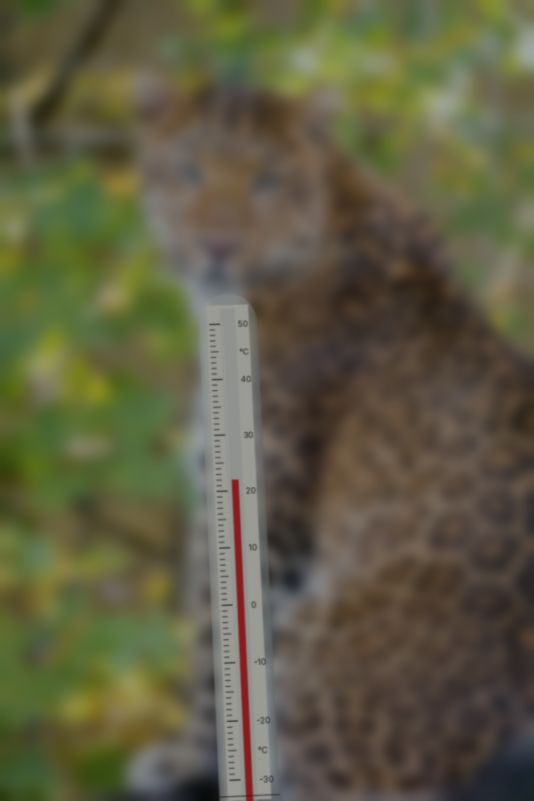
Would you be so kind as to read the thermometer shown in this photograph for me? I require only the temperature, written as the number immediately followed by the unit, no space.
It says 22°C
